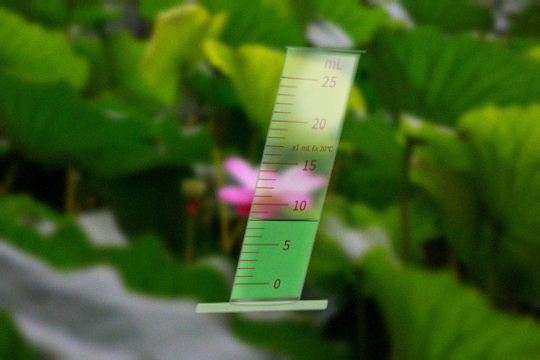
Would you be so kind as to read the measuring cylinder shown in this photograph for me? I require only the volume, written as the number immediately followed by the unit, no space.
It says 8mL
